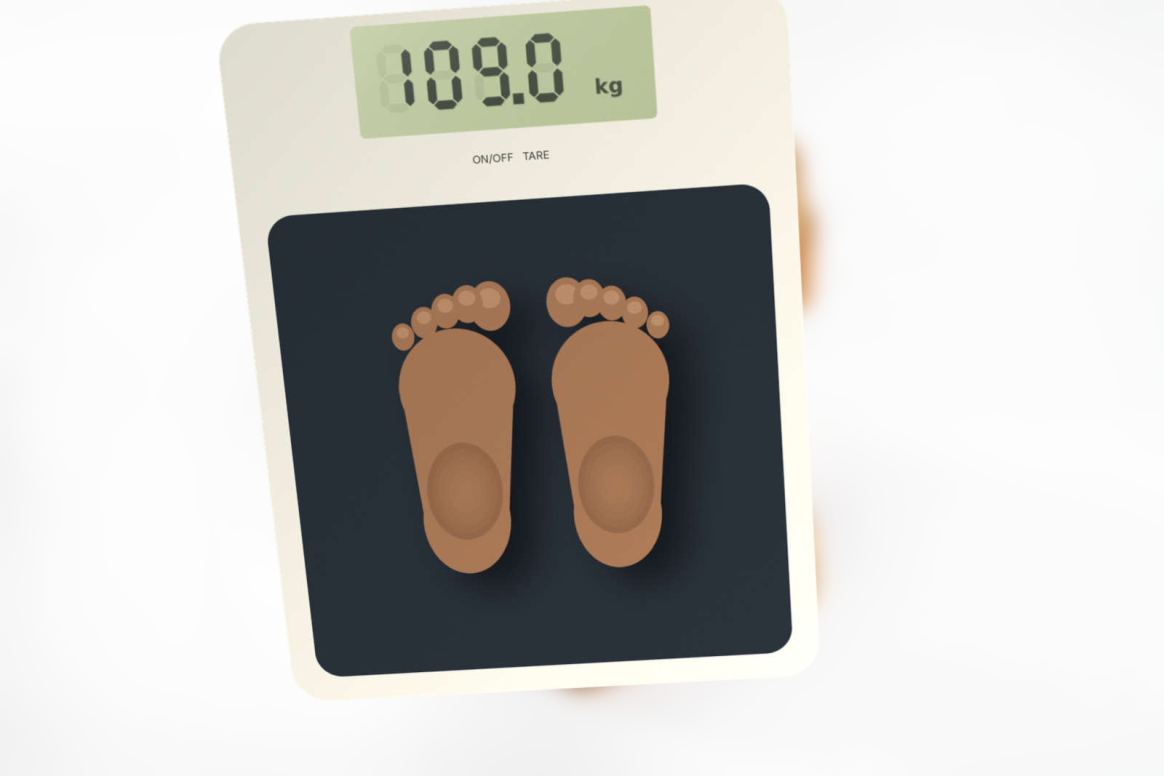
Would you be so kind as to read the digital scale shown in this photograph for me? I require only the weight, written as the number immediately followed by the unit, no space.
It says 109.0kg
